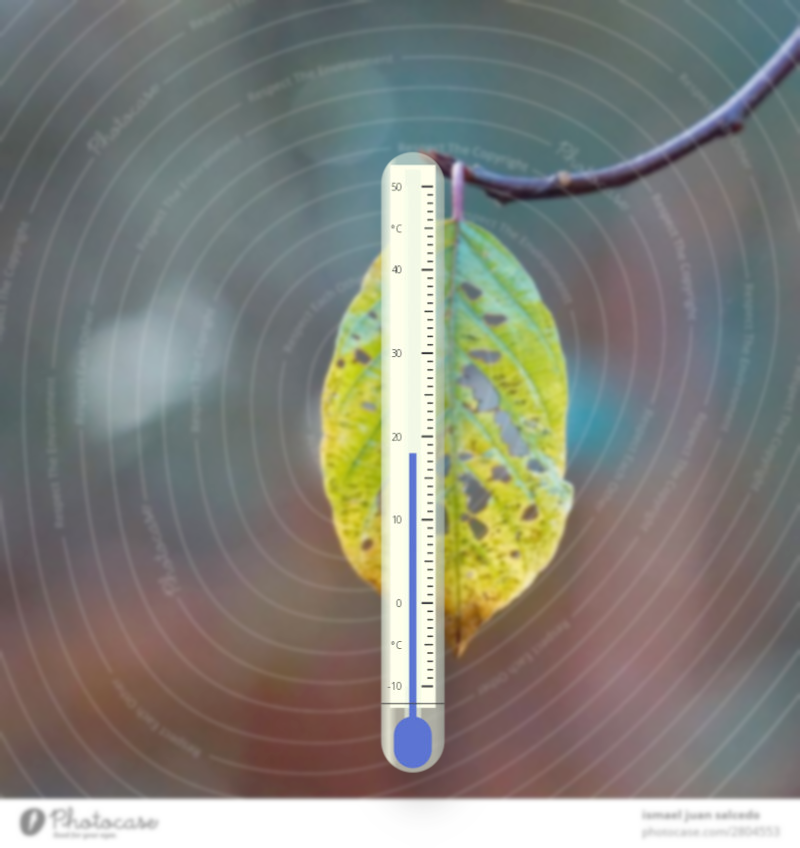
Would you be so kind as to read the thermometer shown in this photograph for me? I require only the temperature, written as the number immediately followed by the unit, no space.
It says 18°C
